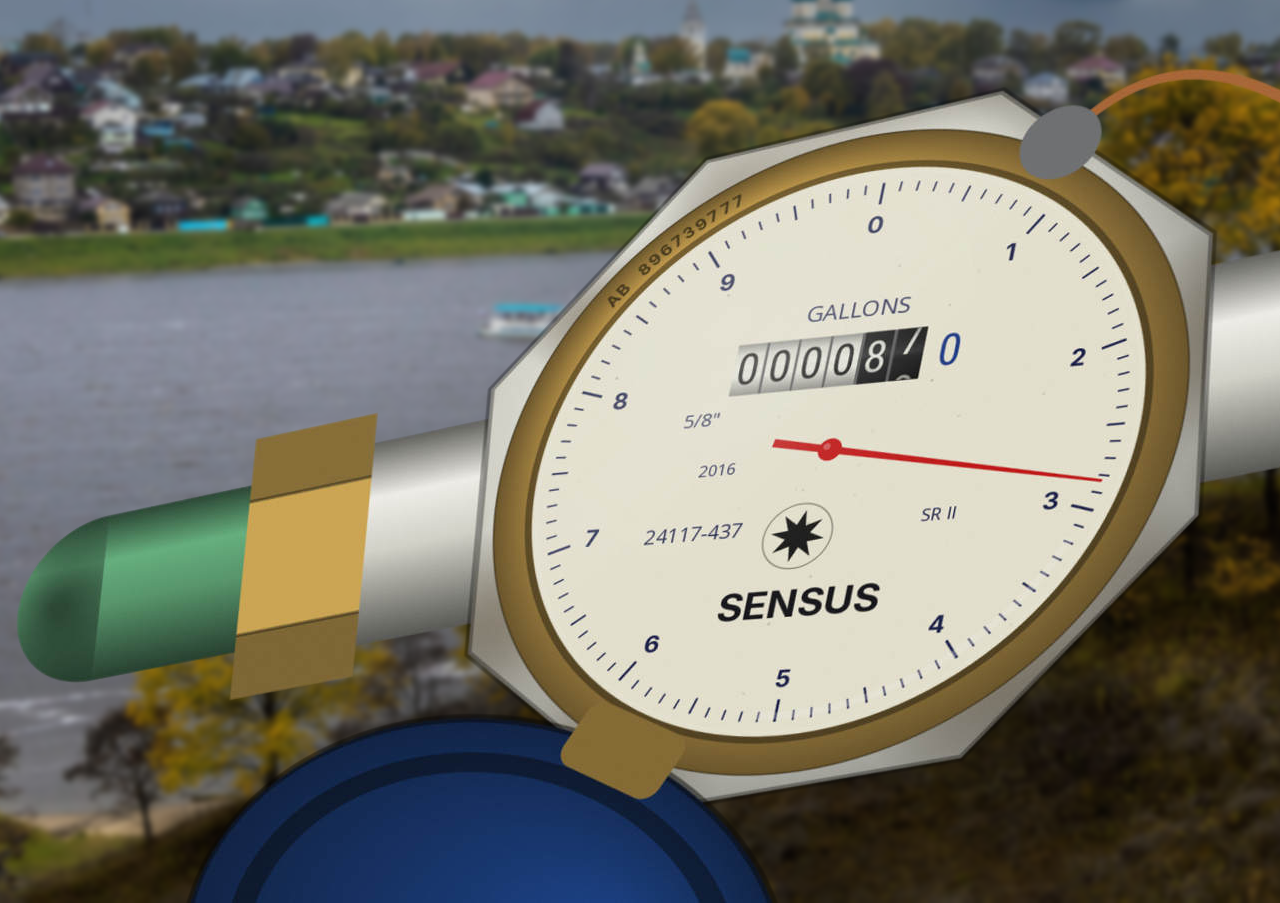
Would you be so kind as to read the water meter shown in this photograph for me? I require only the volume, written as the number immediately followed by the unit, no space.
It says 872.8gal
